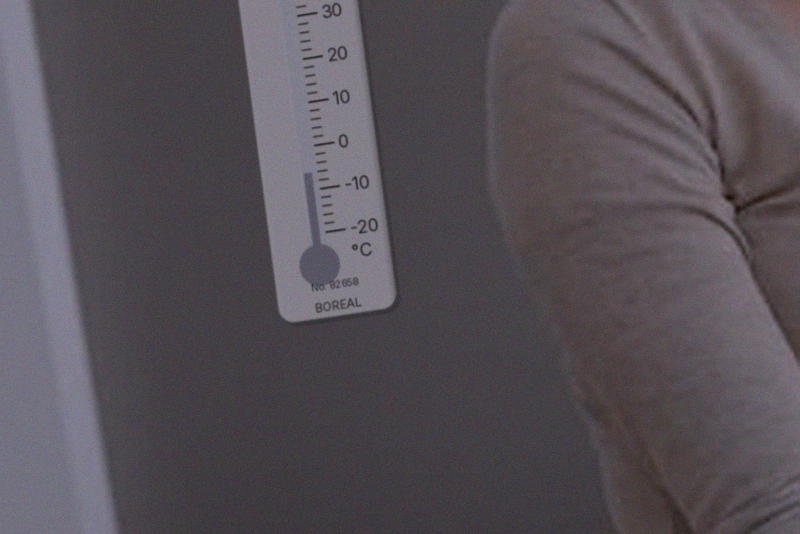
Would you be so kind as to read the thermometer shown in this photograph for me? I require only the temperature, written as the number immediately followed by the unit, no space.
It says -6°C
